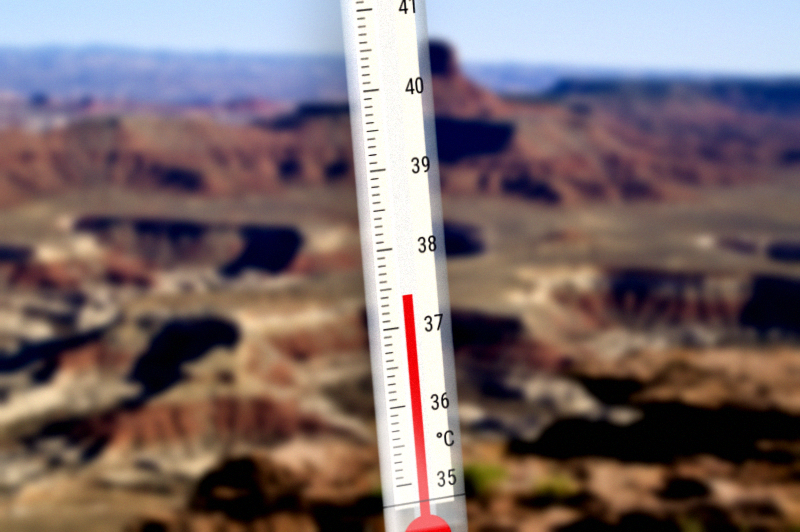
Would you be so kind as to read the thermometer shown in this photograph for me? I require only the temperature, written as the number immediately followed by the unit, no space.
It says 37.4°C
